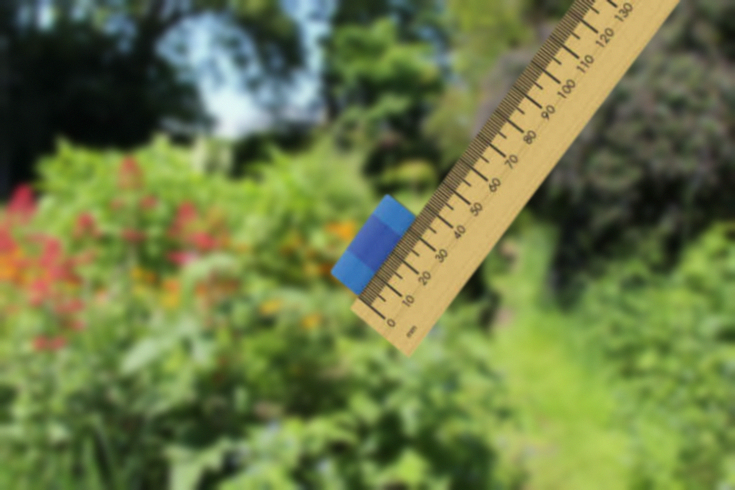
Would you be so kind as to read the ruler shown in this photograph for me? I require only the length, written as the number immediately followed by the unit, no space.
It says 35mm
